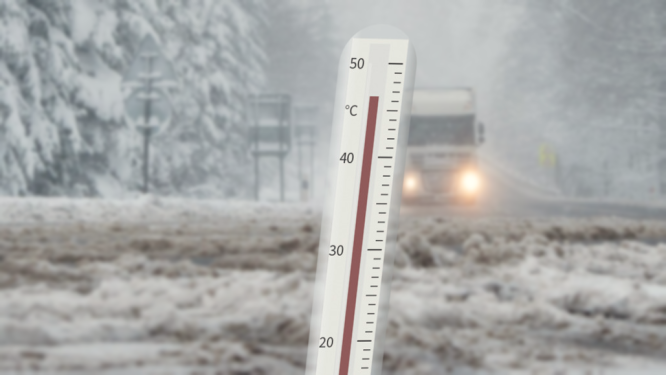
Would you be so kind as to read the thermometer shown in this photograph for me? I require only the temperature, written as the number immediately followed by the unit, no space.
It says 46.5°C
